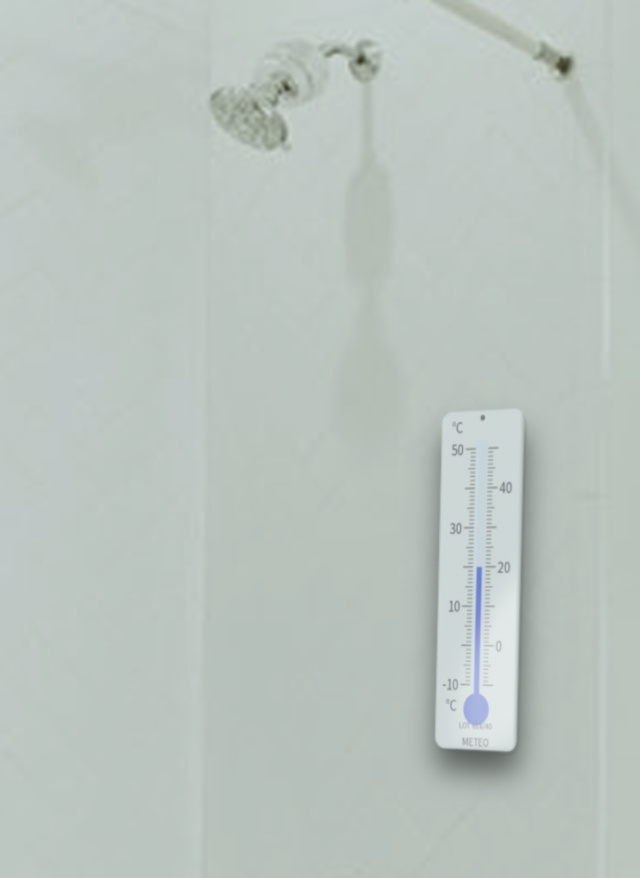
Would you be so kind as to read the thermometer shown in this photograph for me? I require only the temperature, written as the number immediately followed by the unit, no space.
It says 20°C
